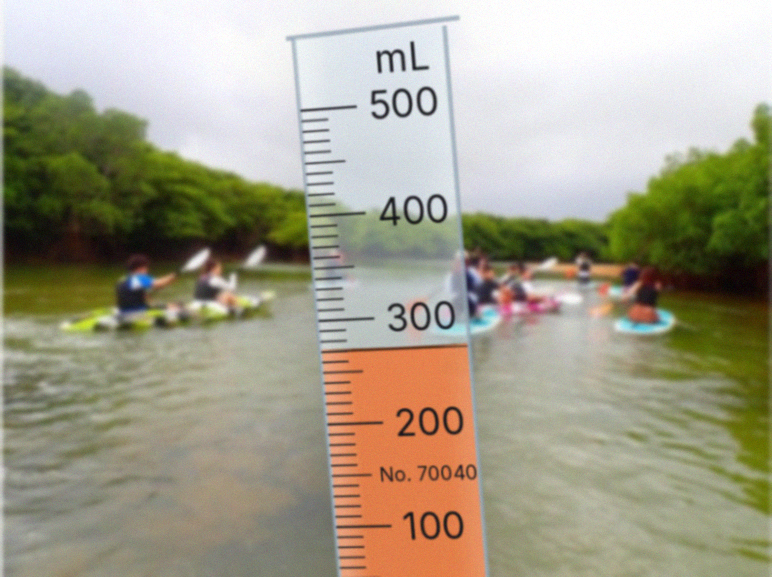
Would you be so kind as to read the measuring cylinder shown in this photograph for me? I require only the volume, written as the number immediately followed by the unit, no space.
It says 270mL
